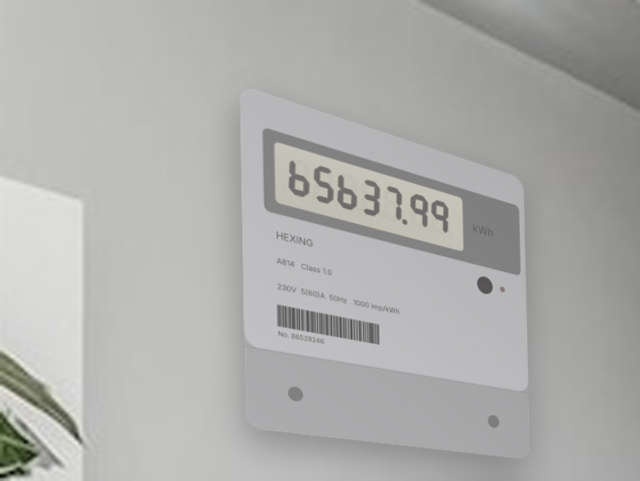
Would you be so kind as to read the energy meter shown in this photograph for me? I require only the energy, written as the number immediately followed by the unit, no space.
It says 65637.99kWh
